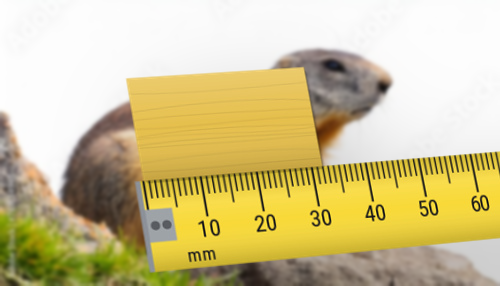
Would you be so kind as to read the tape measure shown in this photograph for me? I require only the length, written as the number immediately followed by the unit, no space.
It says 32mm
